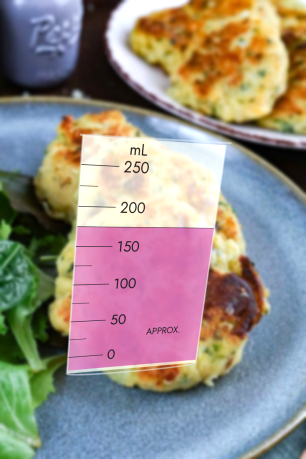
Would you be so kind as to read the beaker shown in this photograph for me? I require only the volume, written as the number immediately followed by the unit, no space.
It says 175mL
